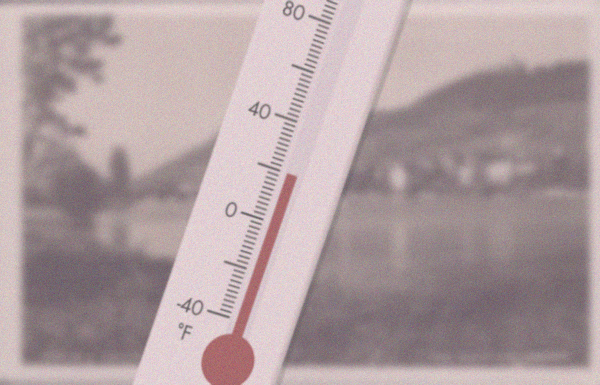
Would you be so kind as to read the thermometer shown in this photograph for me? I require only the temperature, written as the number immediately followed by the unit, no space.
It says 20°F
